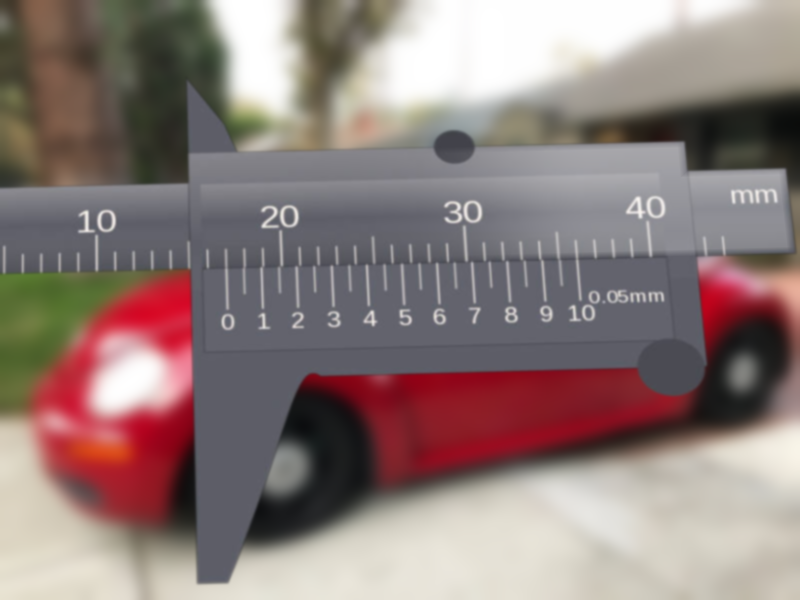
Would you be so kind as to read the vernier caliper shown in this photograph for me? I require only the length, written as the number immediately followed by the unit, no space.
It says 17.0mm
